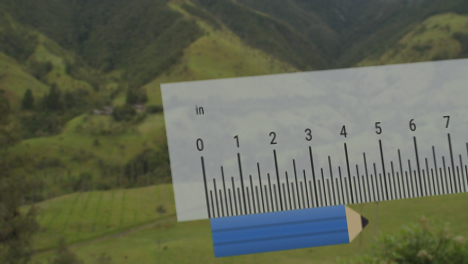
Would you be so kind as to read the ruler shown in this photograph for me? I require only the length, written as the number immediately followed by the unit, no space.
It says 4.375in
